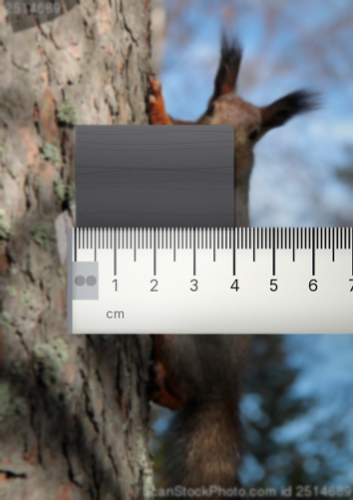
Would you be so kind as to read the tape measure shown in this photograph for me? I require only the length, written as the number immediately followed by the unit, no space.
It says 4cm
